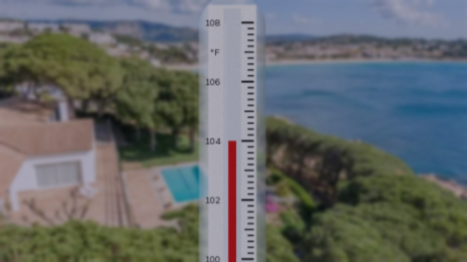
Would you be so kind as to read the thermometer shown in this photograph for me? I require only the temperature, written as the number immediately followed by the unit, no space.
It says 104°F
